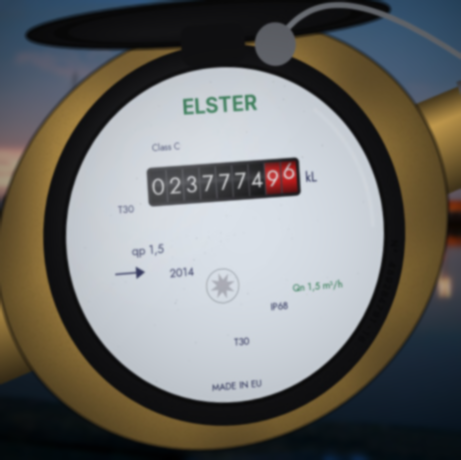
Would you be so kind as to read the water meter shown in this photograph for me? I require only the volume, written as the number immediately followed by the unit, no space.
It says 237774.96kL
